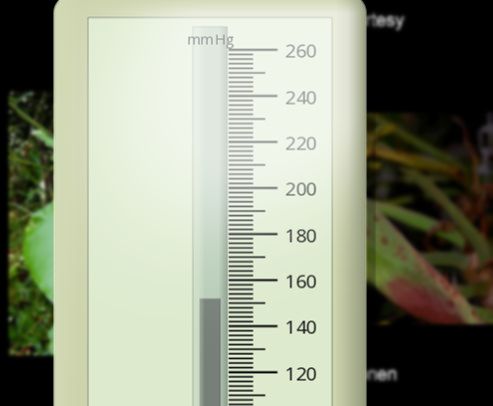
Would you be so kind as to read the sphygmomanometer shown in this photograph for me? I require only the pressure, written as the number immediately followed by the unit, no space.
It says 152mmHg
